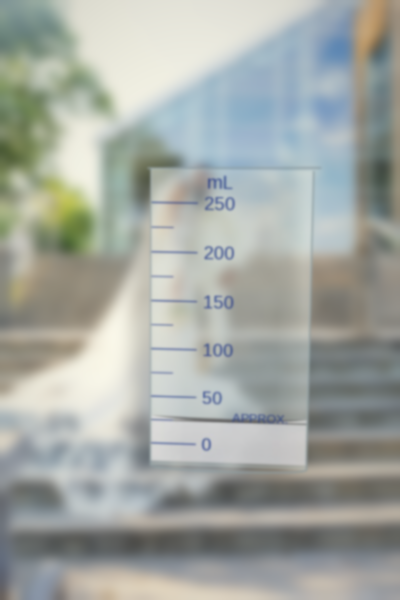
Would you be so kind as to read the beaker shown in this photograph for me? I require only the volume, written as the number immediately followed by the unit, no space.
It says 25mL
